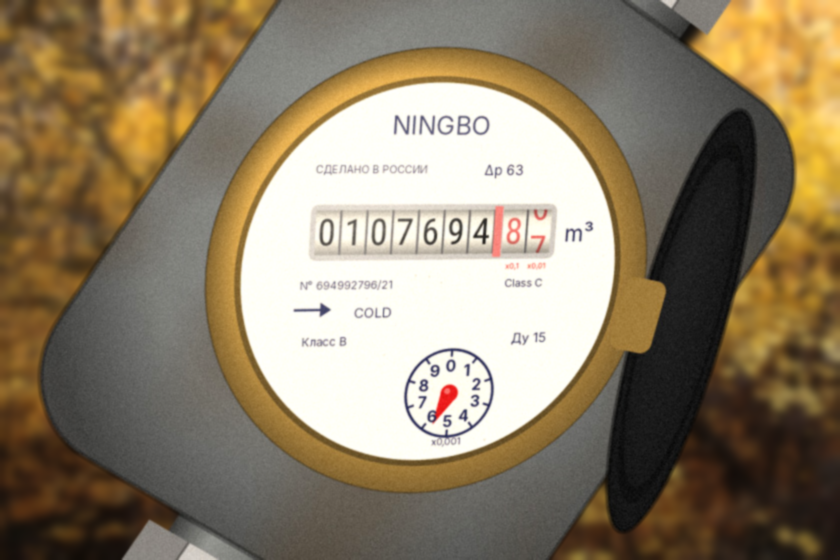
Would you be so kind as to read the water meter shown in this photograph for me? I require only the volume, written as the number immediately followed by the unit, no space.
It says 107694.865m³
